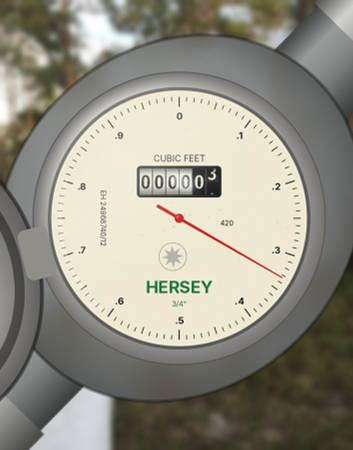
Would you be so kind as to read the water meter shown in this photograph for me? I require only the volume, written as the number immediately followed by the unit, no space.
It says 3.33ft³
